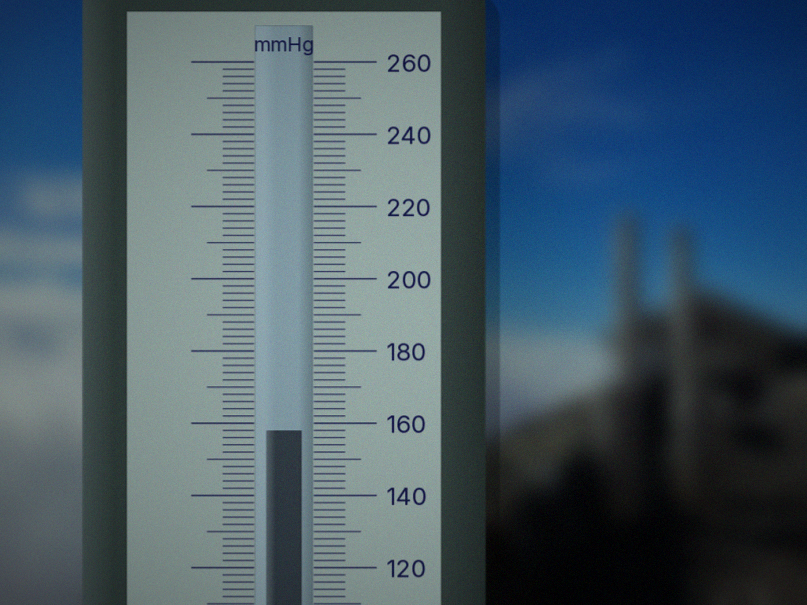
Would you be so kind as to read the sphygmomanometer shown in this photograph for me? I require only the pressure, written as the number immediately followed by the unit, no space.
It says 158mmHg
